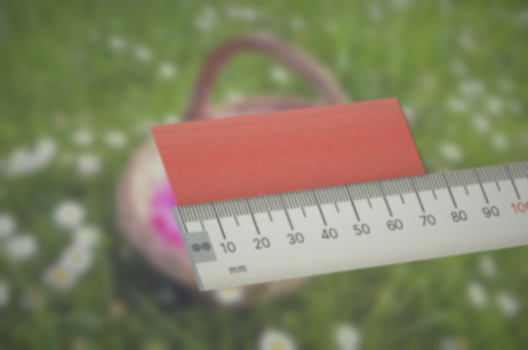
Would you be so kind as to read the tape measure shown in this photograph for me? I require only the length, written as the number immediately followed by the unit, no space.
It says 75mm
